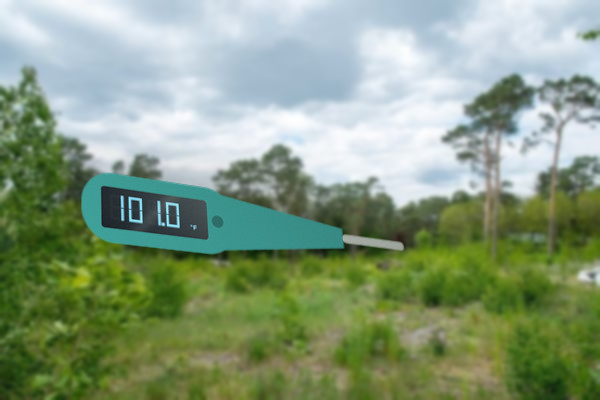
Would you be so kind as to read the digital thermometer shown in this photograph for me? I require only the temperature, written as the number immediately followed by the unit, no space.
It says 101.0°F
